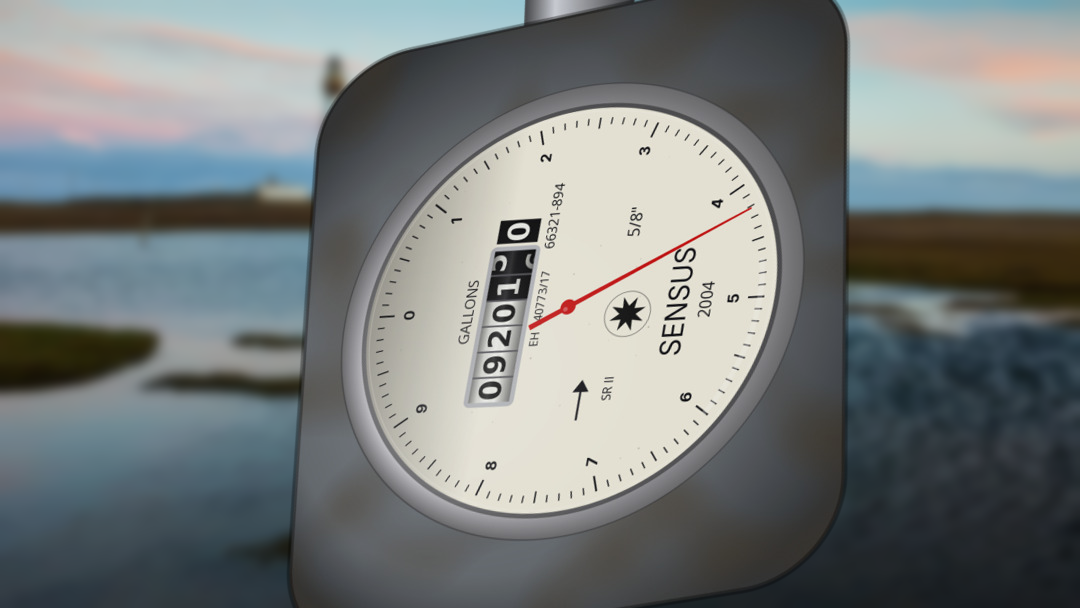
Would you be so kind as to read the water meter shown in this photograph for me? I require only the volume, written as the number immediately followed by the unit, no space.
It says 920154.2gal
